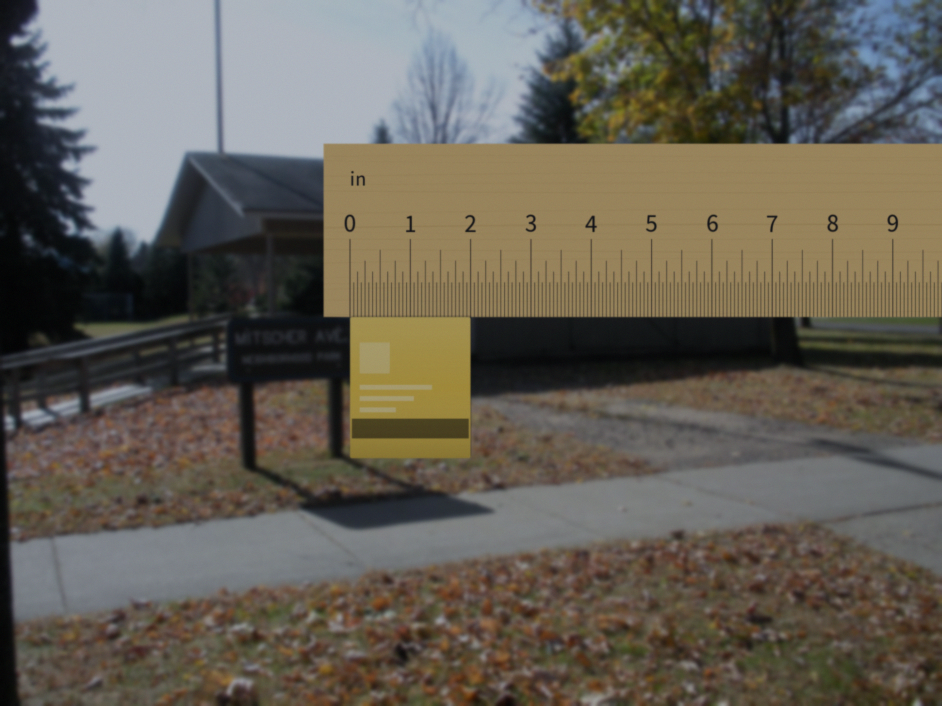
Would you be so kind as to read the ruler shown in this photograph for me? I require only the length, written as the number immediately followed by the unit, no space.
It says 2in
